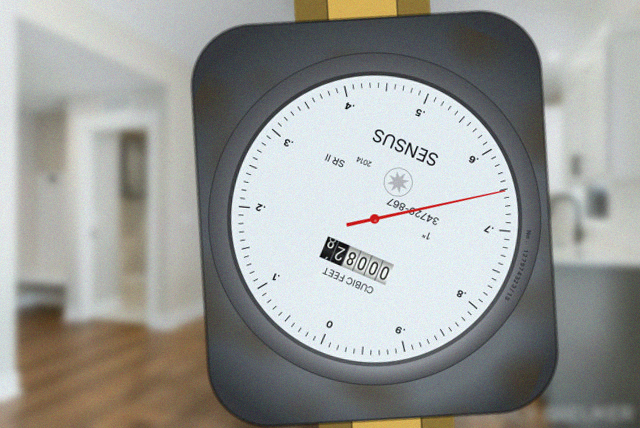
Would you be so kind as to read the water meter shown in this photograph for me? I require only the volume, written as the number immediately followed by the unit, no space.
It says 827.65ft³
